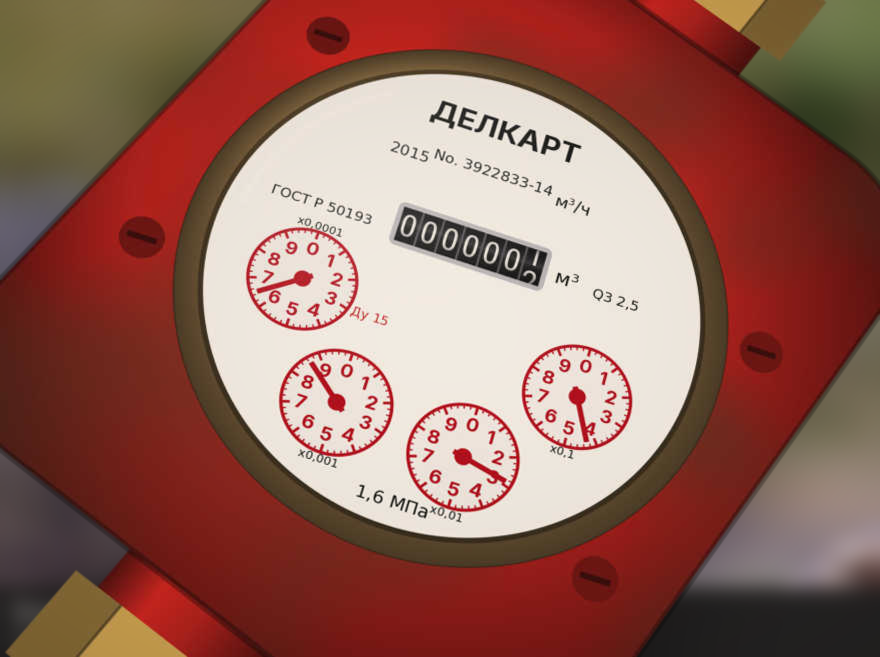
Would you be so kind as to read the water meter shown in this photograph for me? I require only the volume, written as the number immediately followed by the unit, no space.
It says 1.4286m³
